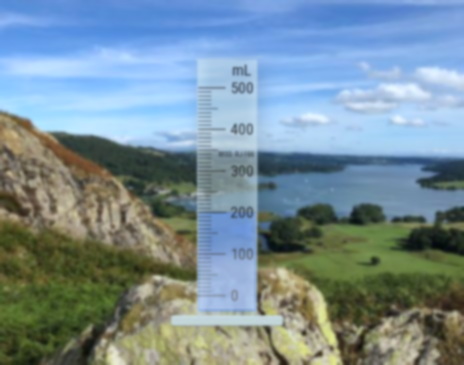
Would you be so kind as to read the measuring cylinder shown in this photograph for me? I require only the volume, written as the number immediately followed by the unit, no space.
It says 200mL
